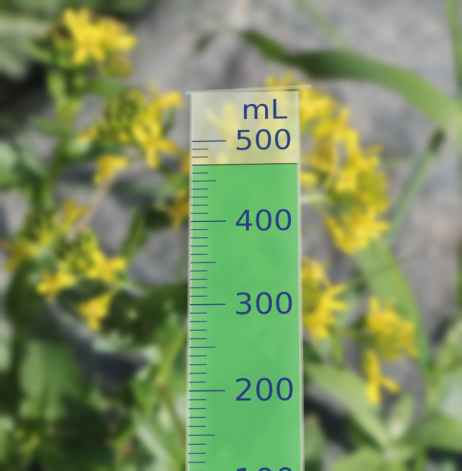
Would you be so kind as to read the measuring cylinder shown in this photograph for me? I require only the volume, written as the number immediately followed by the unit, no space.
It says 470mL
